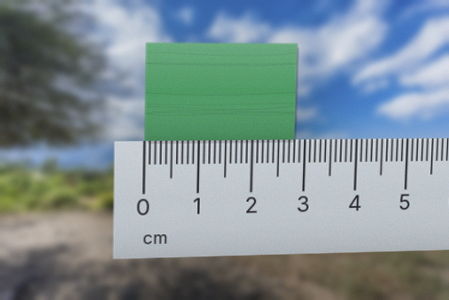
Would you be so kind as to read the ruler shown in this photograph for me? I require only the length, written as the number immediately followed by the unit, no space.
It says 2.8cm
